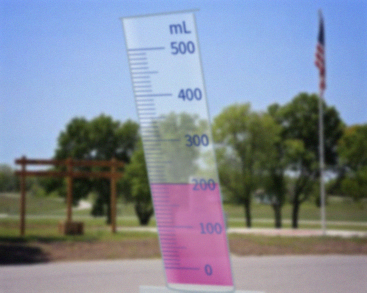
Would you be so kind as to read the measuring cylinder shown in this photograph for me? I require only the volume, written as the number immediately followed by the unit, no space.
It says 200mL
